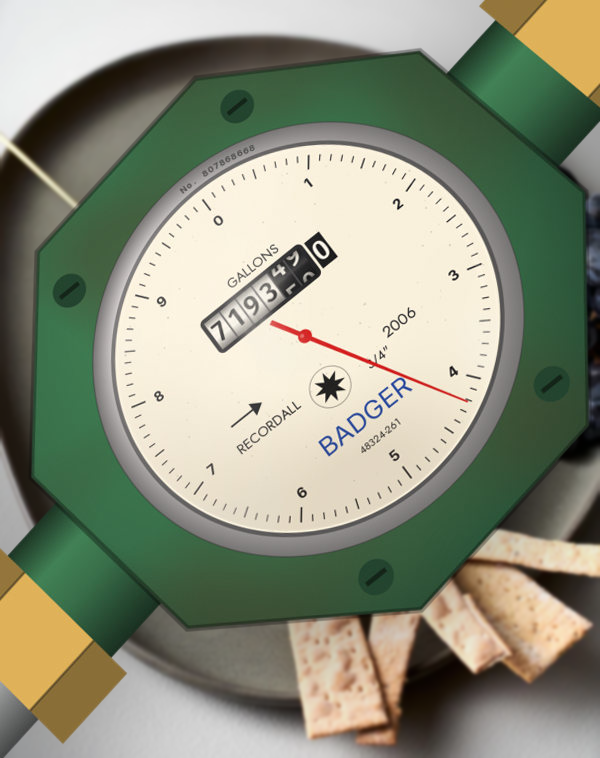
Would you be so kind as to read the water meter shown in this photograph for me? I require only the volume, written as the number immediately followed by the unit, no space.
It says 7193494.2gal
